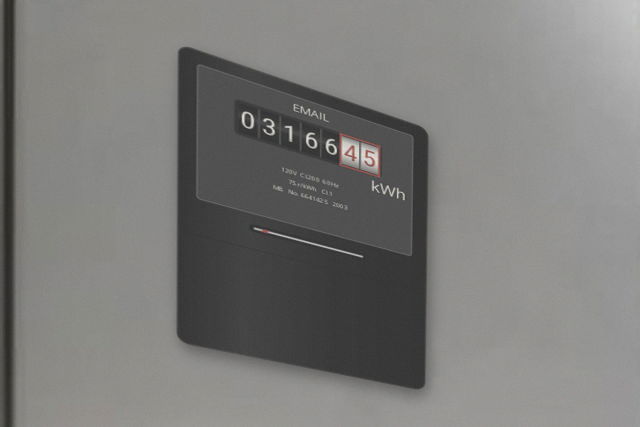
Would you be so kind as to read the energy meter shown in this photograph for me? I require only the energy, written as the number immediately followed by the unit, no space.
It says 3166.45kWh
